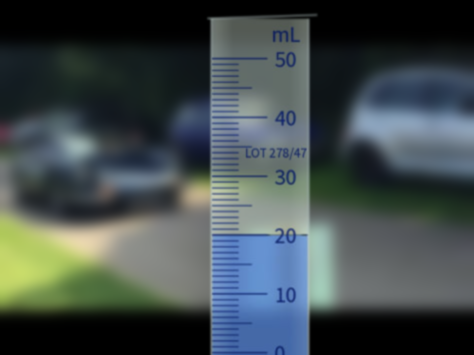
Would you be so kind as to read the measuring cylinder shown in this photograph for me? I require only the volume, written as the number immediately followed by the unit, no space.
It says 20mL
